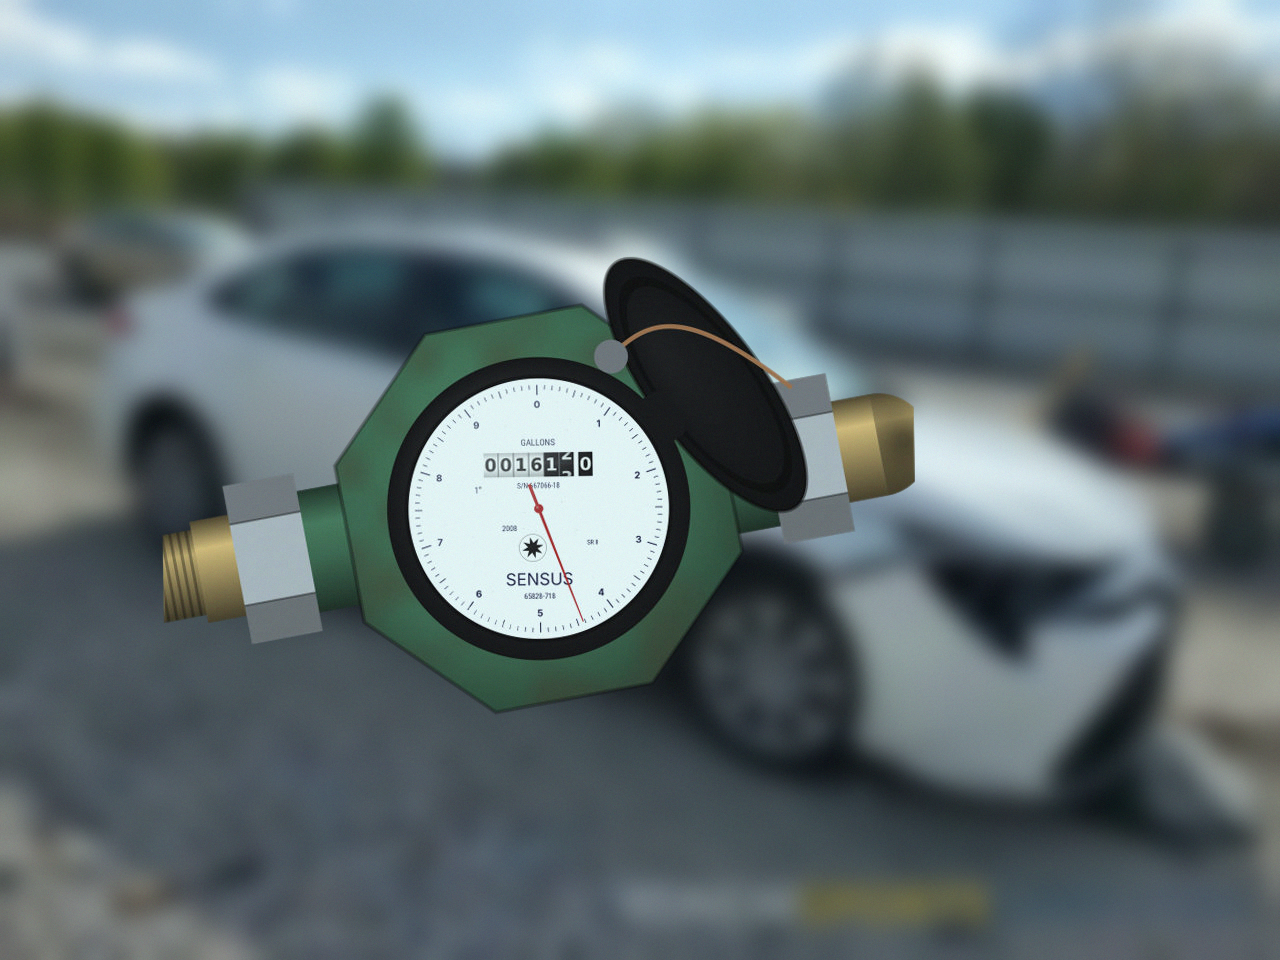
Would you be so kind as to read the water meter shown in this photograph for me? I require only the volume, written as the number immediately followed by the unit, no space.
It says 16124.4gal
